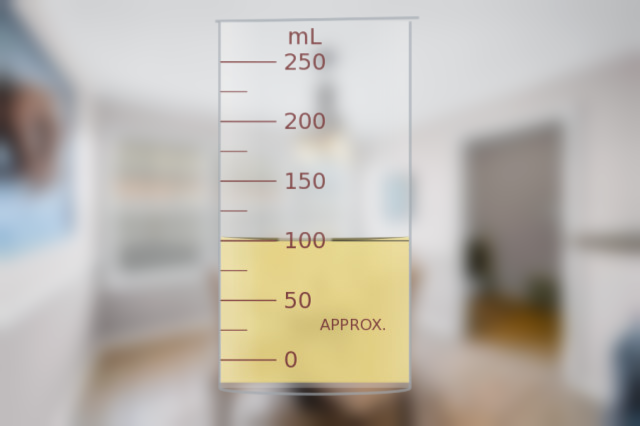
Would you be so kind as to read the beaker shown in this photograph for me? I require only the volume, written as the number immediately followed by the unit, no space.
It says 100mL
